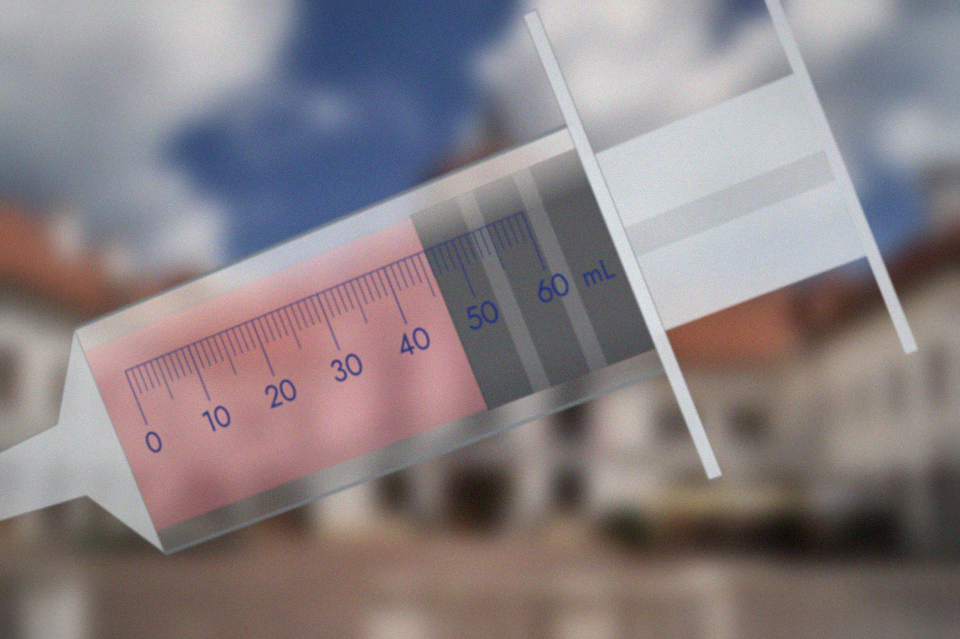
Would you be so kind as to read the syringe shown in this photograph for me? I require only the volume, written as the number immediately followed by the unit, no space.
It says 46mL
